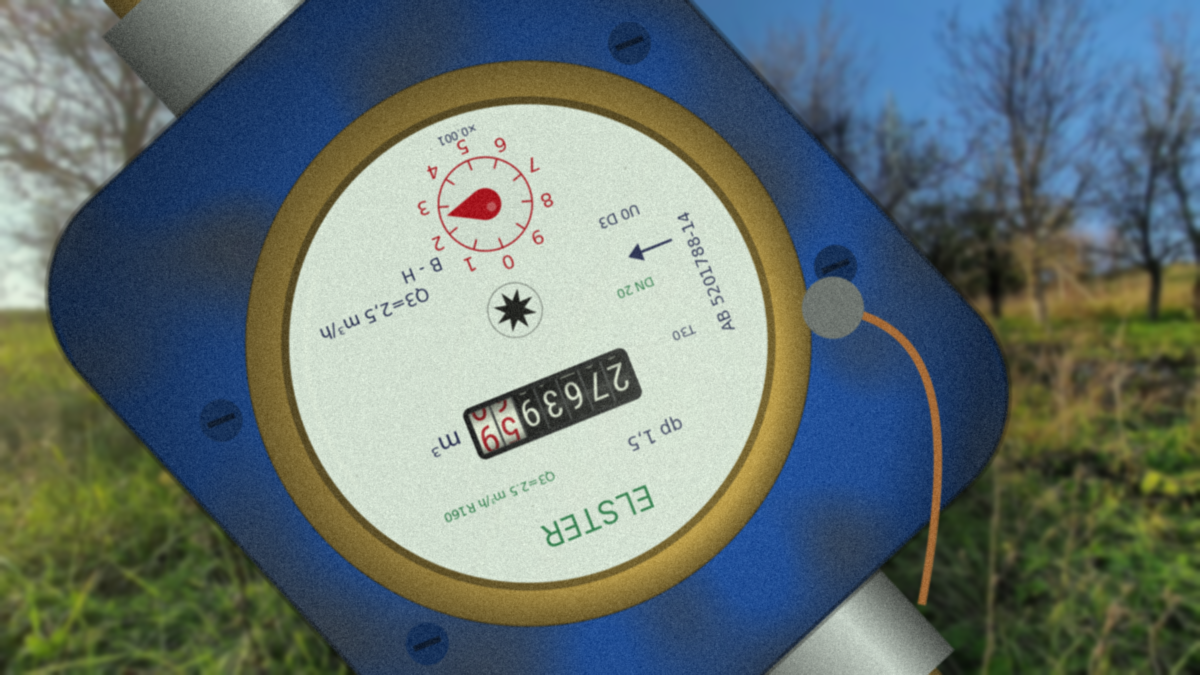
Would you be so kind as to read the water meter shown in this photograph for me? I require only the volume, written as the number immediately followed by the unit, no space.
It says 27639.592m³
